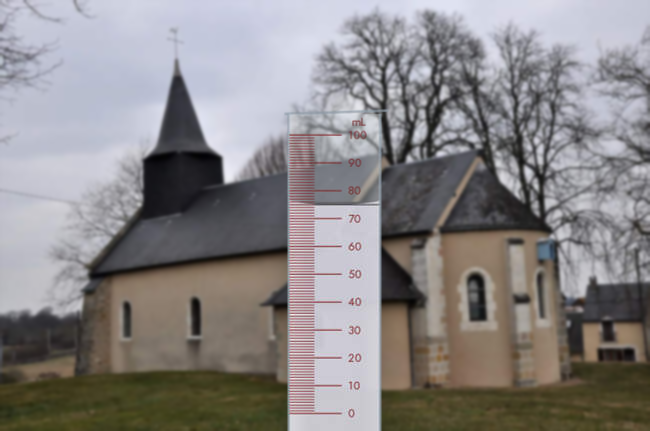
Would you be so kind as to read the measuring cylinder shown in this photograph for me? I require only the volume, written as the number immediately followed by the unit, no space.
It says 75mL
